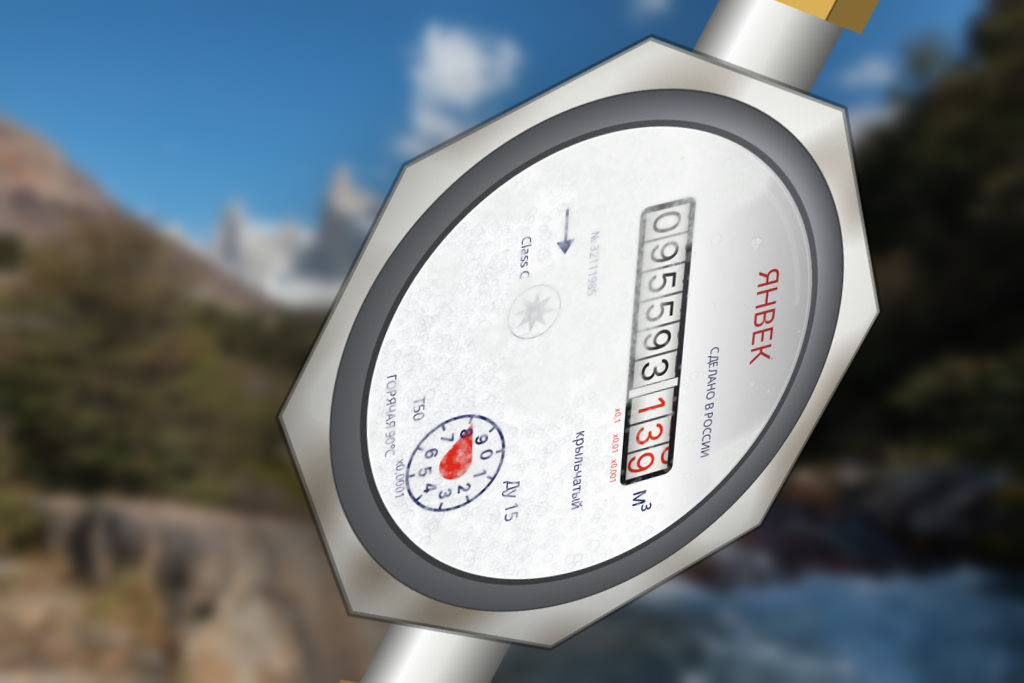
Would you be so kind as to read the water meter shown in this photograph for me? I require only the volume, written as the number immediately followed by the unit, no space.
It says 95593.1388m³
